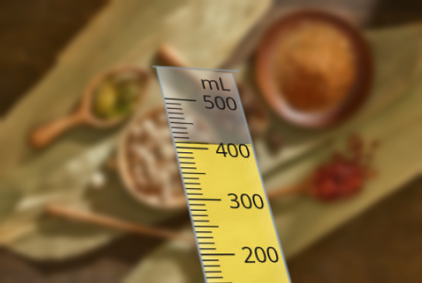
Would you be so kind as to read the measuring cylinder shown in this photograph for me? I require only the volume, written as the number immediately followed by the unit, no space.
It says 410mL
